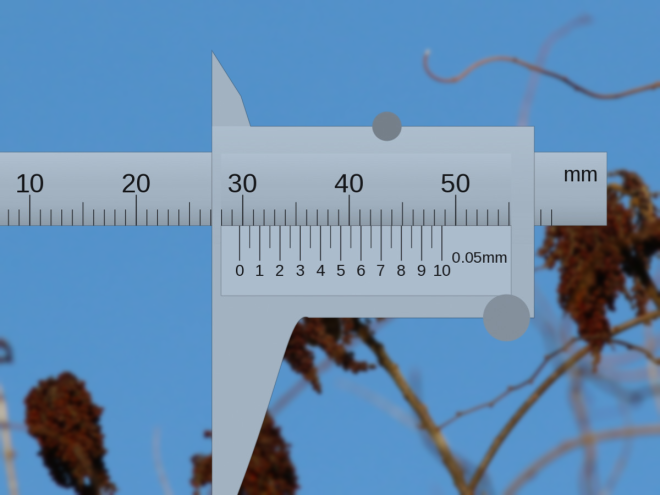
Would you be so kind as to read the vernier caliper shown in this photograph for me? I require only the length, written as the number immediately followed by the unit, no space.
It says 29.7mm
